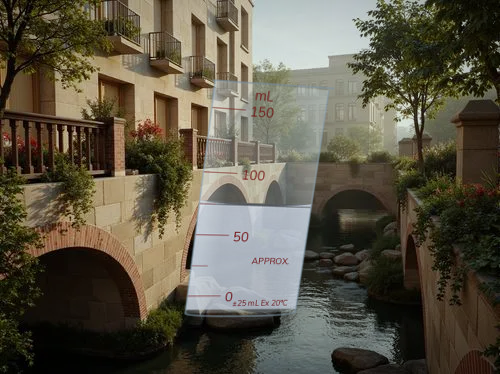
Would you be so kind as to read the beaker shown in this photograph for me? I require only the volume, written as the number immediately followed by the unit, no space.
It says 75mL
